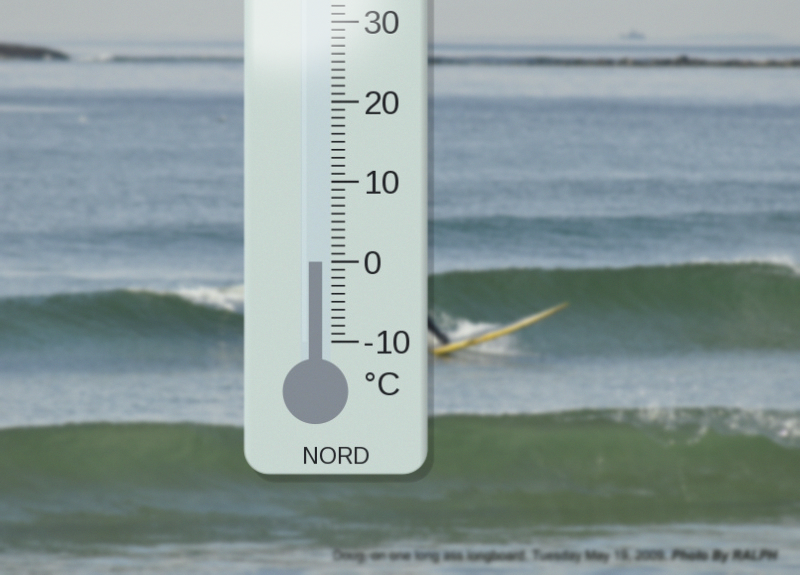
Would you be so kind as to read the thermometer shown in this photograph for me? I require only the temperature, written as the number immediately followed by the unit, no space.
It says 0°C
